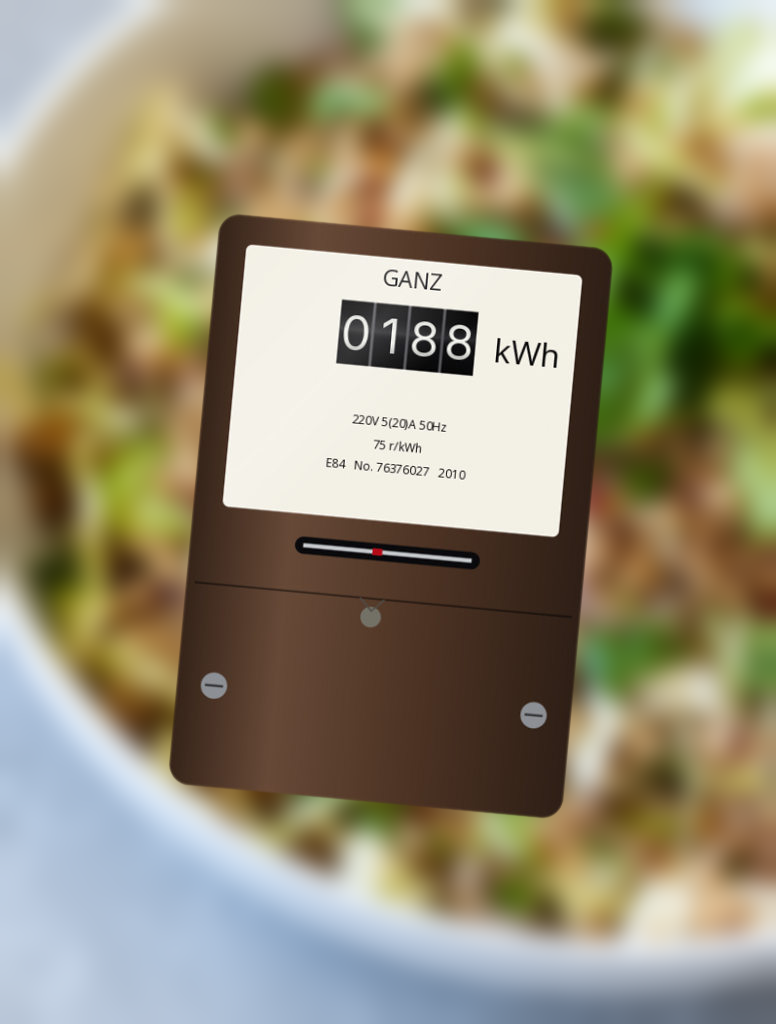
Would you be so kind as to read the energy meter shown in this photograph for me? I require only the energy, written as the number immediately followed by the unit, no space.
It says 188kWh
